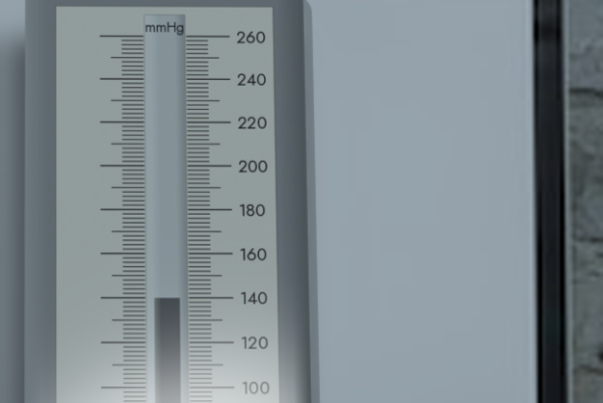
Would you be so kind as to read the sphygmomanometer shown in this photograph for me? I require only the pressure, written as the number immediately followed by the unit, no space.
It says 140mmHg
